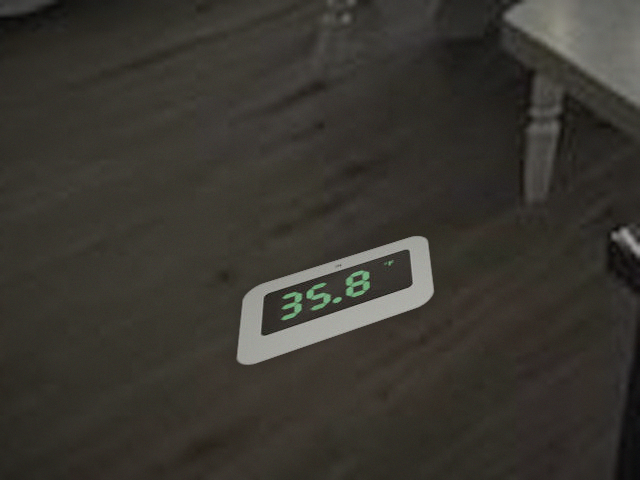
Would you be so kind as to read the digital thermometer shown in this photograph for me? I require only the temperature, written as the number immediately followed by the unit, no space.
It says 35.8°F
